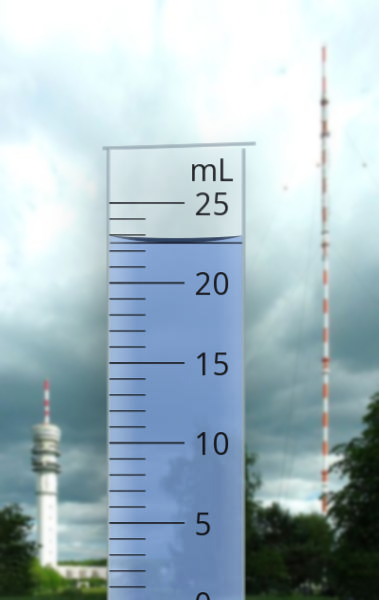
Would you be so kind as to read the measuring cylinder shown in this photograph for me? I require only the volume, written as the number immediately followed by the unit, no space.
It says 22.5mL
